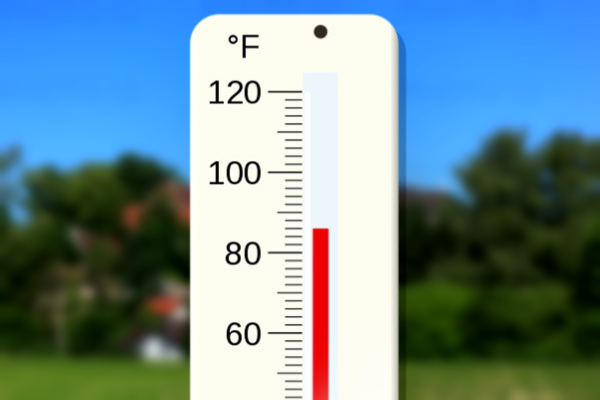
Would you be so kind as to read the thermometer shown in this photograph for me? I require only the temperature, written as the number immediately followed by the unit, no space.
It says 86°F
